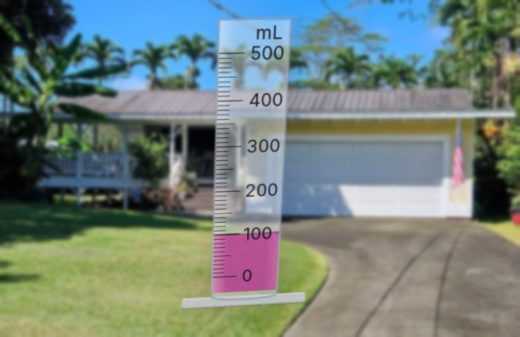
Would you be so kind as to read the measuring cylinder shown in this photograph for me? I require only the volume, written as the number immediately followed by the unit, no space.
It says 100mL
